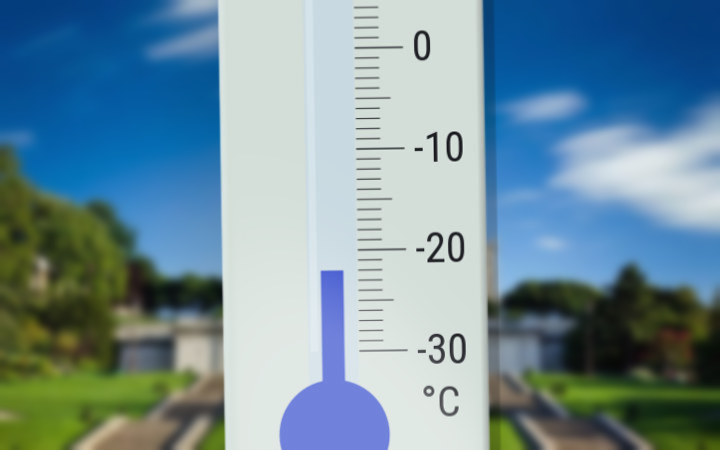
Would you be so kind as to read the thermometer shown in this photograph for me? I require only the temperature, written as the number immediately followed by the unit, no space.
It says -22°C
